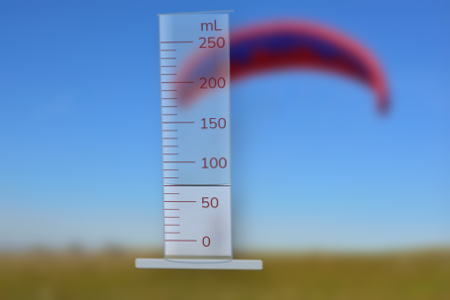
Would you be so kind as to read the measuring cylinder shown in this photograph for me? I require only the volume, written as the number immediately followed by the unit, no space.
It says 70mL
